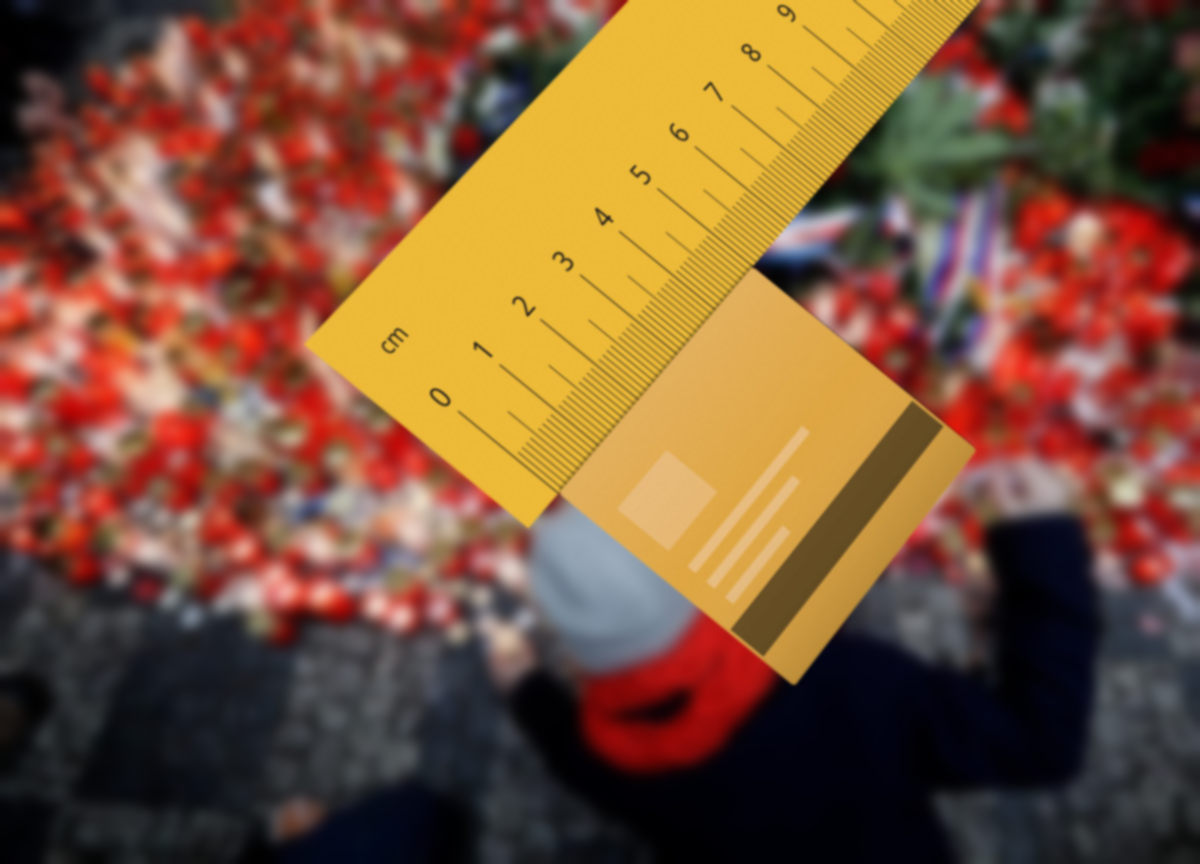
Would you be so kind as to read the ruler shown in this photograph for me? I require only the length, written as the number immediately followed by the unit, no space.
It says 5cm
